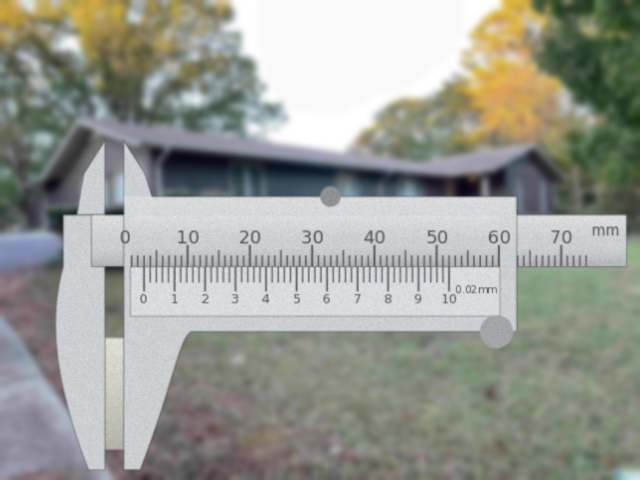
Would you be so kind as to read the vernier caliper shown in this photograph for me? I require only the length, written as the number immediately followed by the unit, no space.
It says 3.0mm
